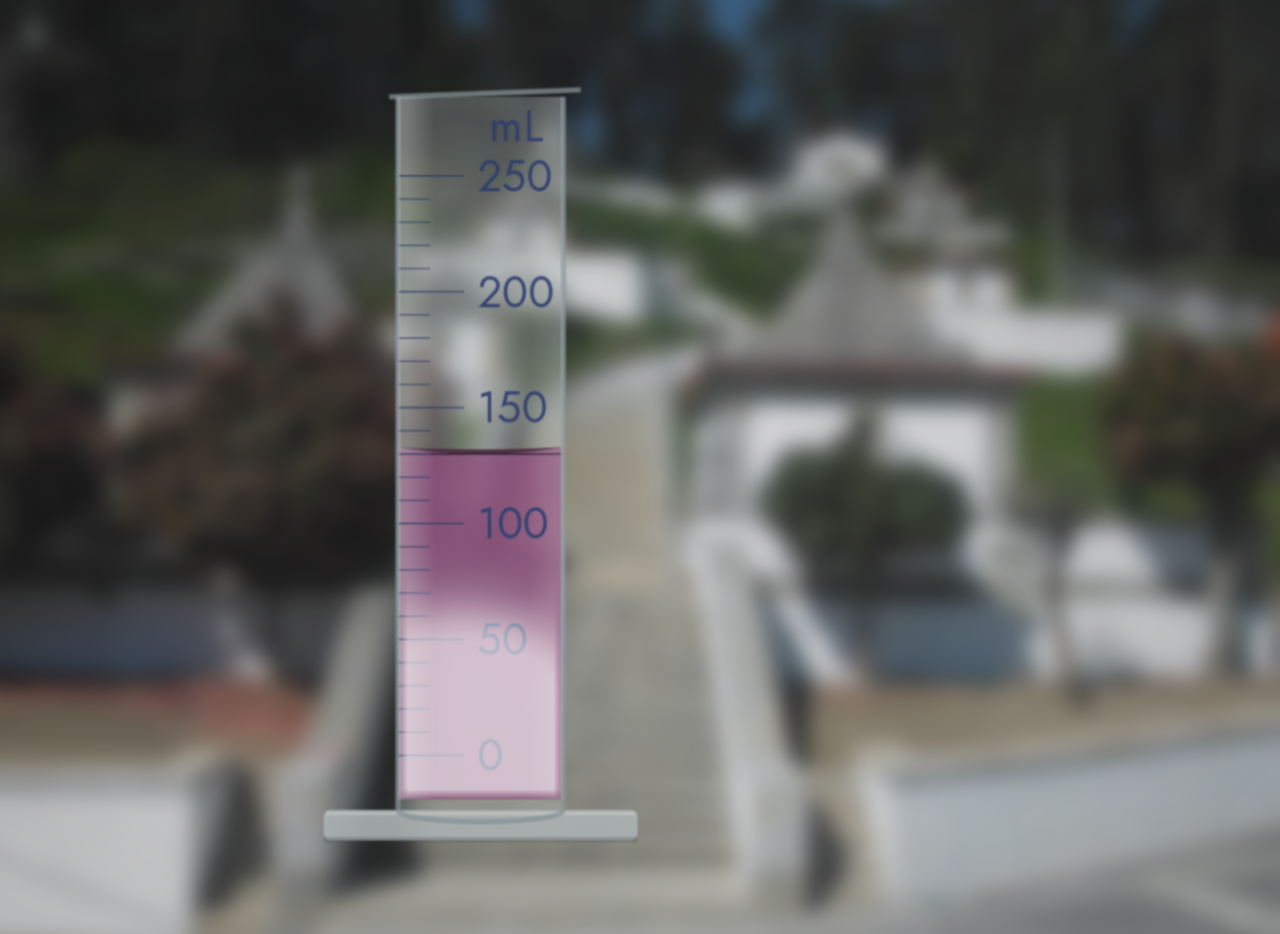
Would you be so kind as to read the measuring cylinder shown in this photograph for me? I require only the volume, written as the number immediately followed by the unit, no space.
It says 130mL
